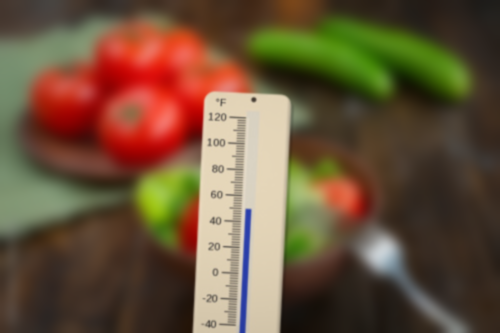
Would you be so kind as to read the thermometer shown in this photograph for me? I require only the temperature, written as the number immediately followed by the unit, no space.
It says 50°F
